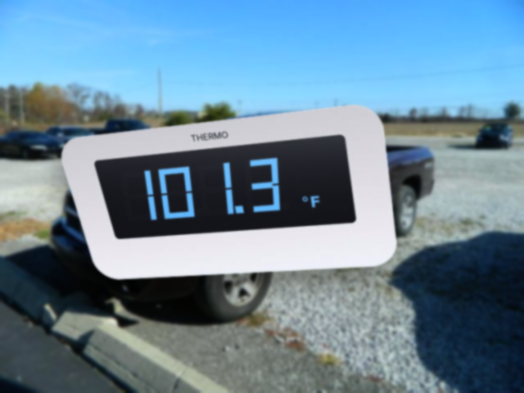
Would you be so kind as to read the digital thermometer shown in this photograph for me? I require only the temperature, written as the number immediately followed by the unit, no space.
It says 101.3°F
